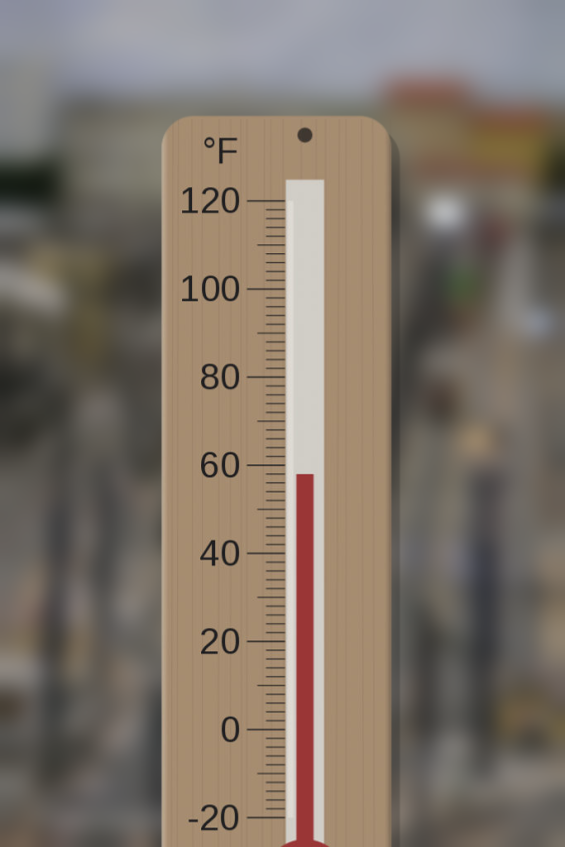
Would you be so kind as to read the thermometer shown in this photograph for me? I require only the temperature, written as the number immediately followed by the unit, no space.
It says 58°F
